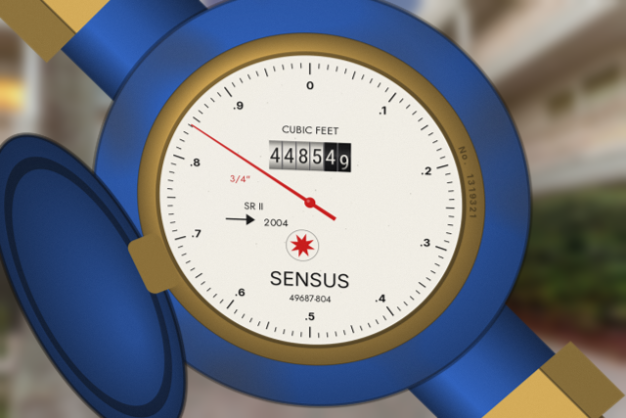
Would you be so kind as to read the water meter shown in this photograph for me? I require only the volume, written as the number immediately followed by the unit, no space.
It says 448548.84ft³
